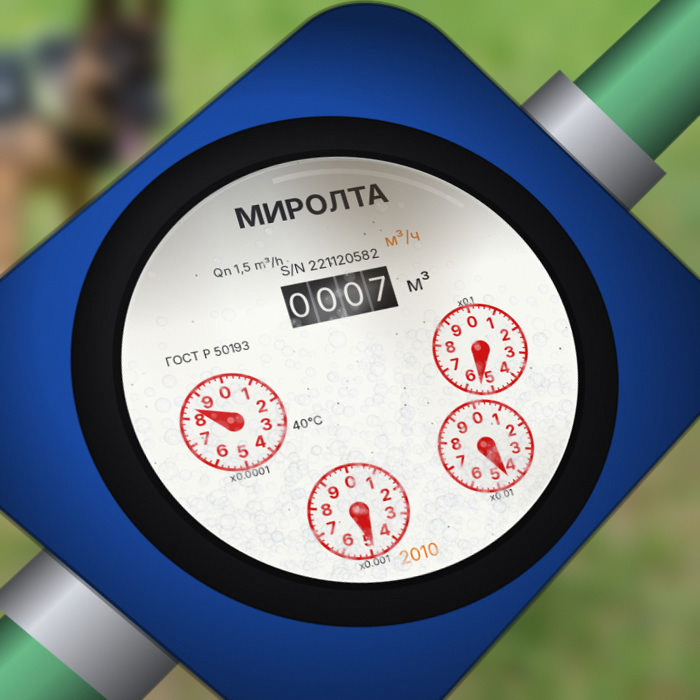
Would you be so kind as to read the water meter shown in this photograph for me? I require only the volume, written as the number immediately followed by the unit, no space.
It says 7.5448m³
